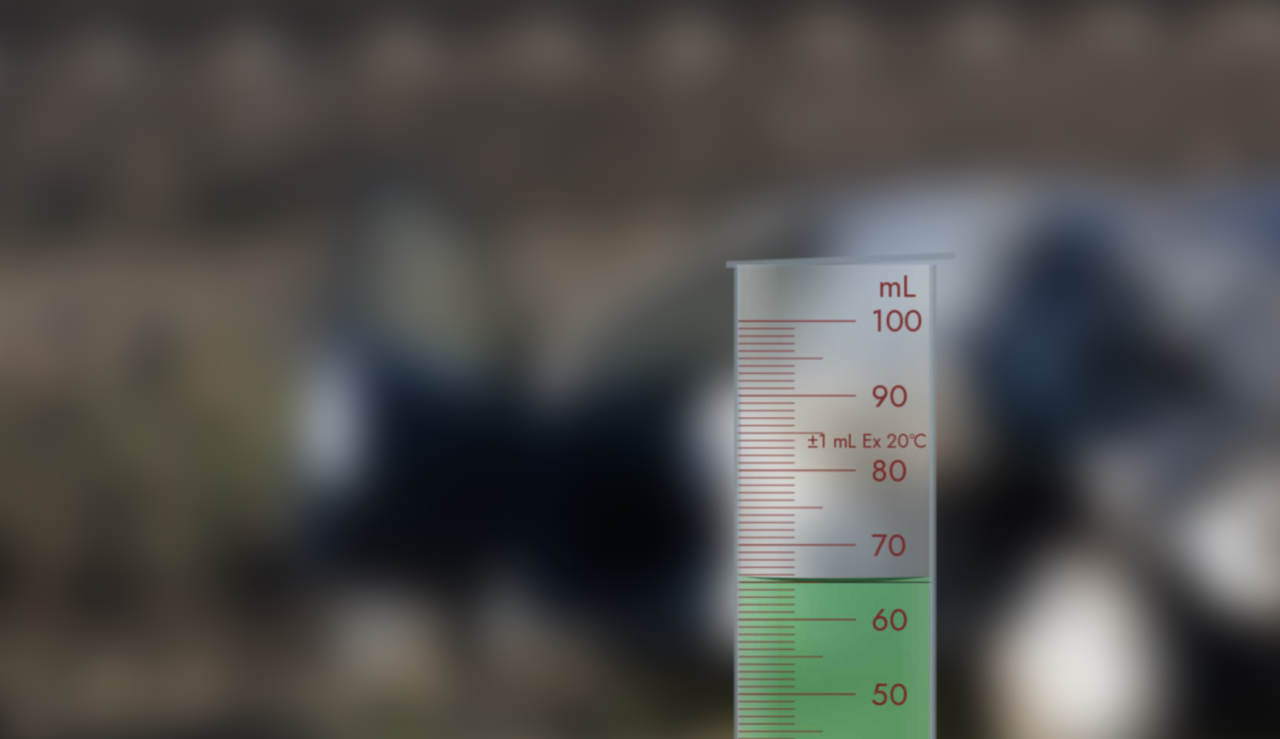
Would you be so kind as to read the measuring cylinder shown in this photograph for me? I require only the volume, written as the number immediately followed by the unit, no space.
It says 65mL
